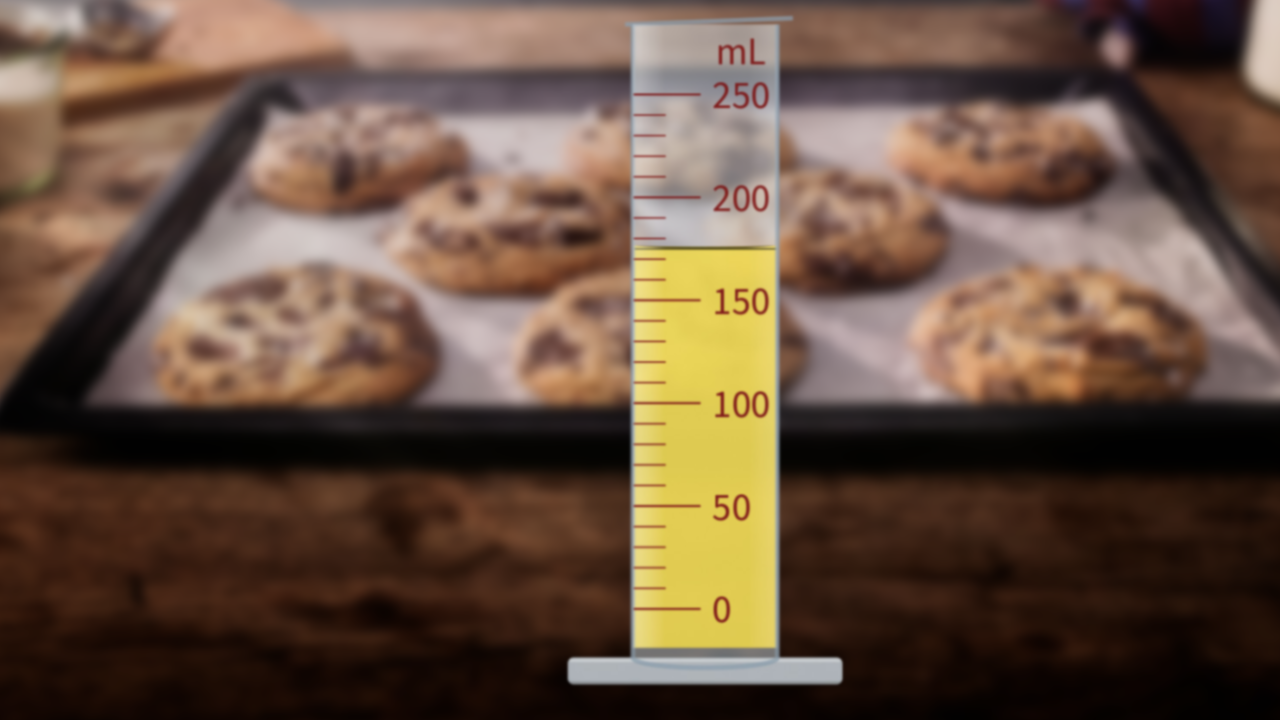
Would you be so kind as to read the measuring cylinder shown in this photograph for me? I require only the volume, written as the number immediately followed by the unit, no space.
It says 175mL
